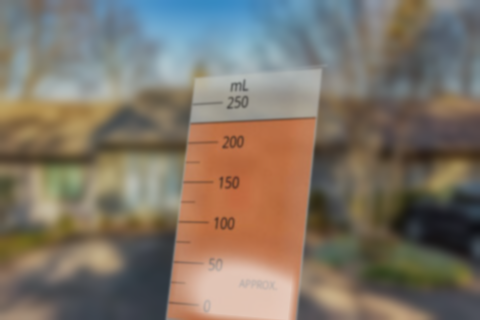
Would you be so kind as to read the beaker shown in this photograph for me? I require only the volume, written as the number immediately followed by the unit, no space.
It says 225mL
